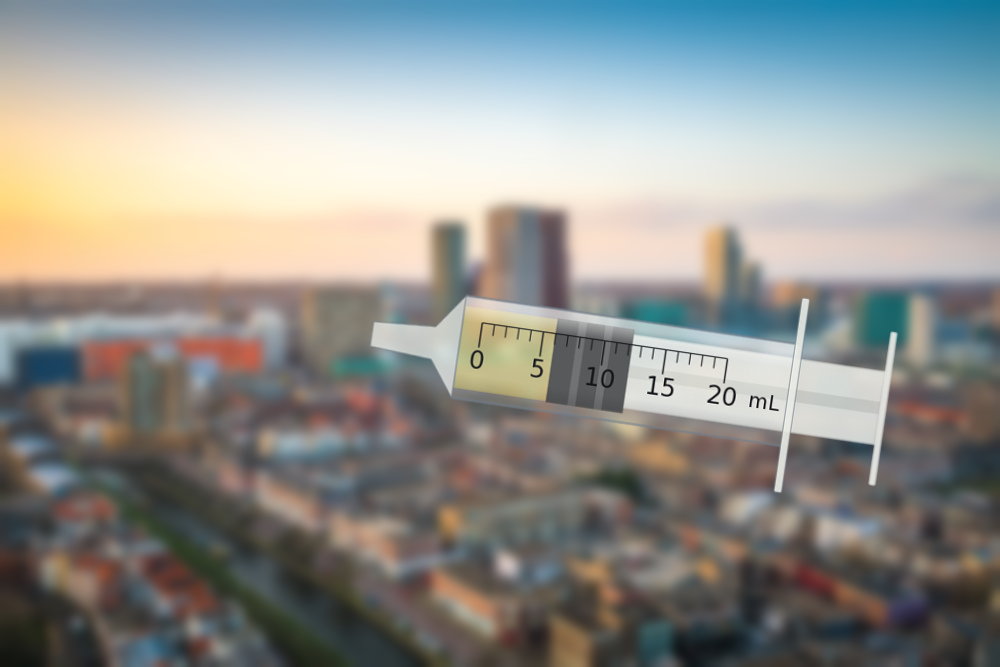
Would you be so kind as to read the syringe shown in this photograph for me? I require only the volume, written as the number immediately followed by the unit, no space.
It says 6mL
